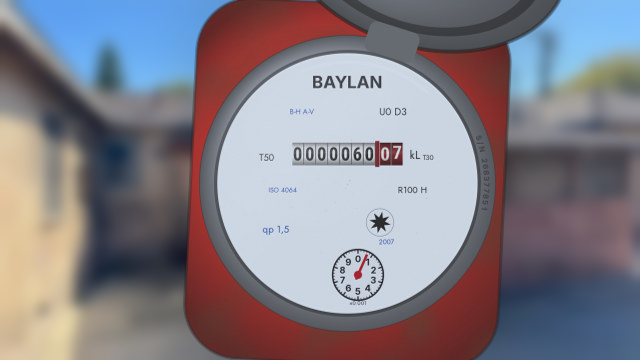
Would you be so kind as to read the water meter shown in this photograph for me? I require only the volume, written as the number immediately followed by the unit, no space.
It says 60.070kL
